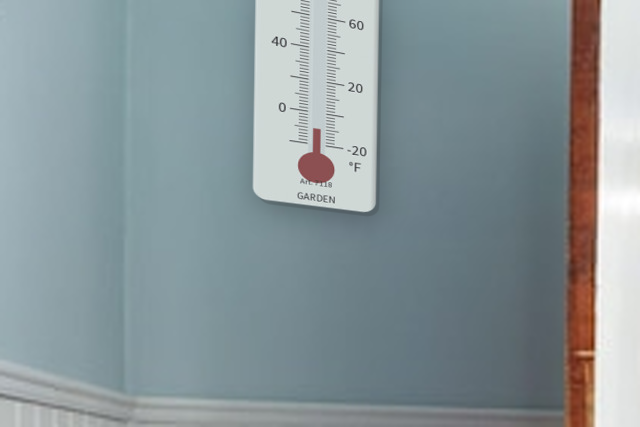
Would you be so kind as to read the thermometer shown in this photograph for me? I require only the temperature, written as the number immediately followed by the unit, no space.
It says -10°F
